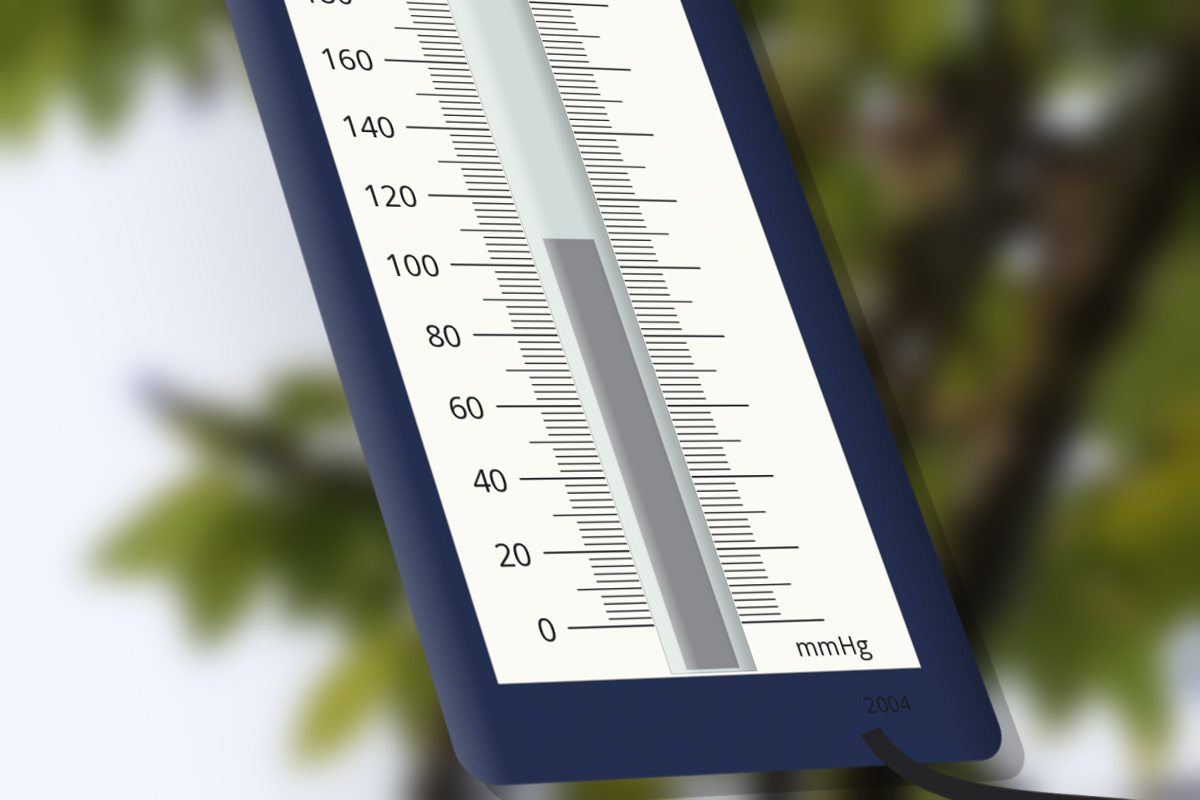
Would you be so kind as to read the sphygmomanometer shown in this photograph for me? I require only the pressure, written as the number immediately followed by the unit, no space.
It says 108mmHg
